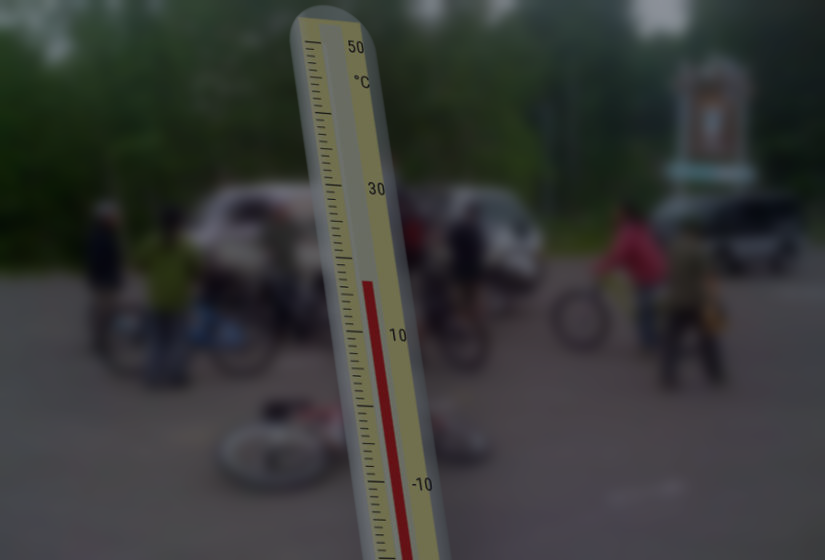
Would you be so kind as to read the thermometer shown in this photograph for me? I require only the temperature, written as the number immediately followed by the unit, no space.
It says 17°C
